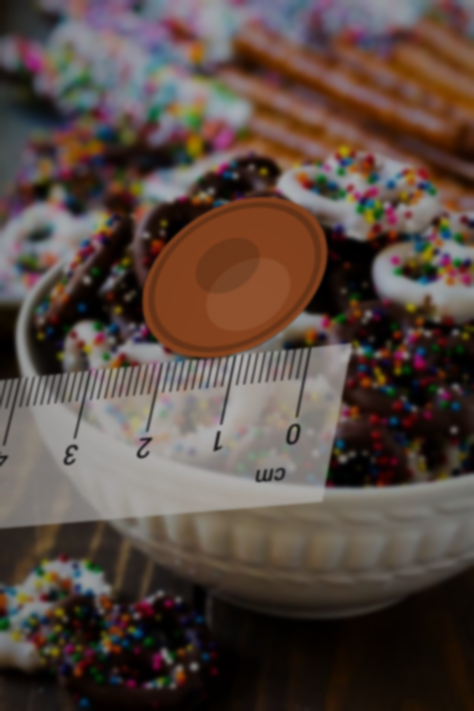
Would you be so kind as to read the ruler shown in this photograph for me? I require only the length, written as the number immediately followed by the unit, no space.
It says 2.5cm
